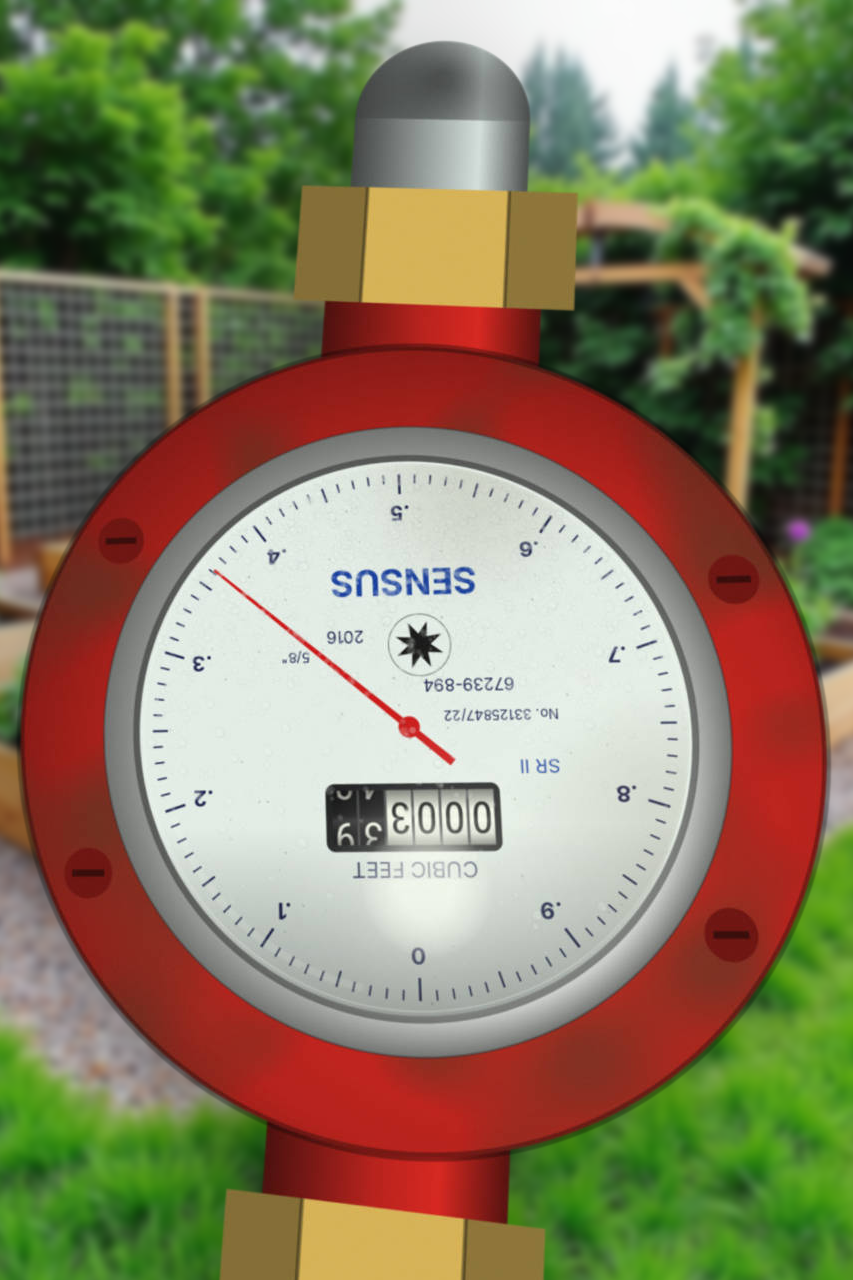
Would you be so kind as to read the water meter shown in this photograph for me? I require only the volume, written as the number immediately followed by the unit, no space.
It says 339.36ft³
